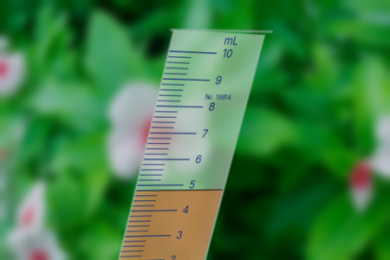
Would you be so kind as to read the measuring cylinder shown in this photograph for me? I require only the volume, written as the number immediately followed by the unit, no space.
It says 4.8mL
